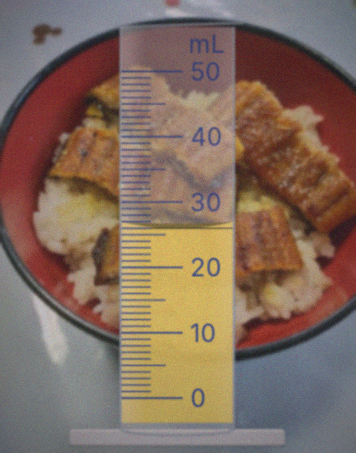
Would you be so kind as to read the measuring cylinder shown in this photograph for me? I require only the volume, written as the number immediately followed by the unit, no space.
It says 26mL
